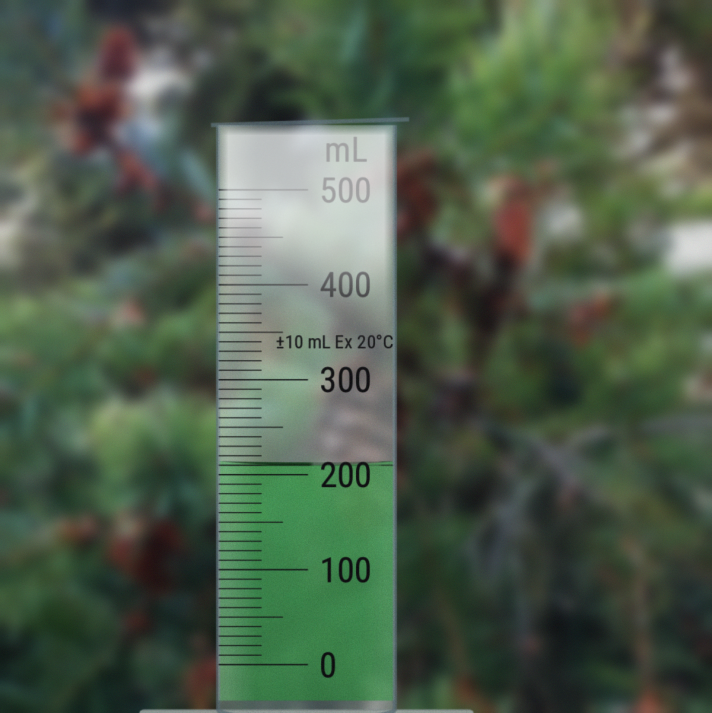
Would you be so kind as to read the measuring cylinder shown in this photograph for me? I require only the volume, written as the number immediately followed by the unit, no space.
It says 210mL
